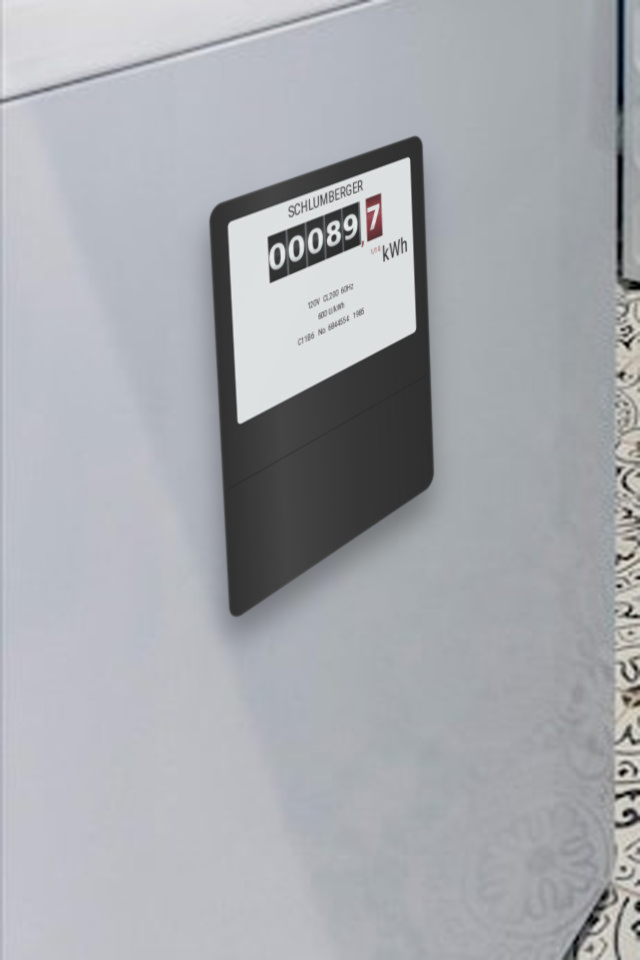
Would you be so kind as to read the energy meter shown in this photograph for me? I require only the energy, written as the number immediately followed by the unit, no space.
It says 89.7kWh
